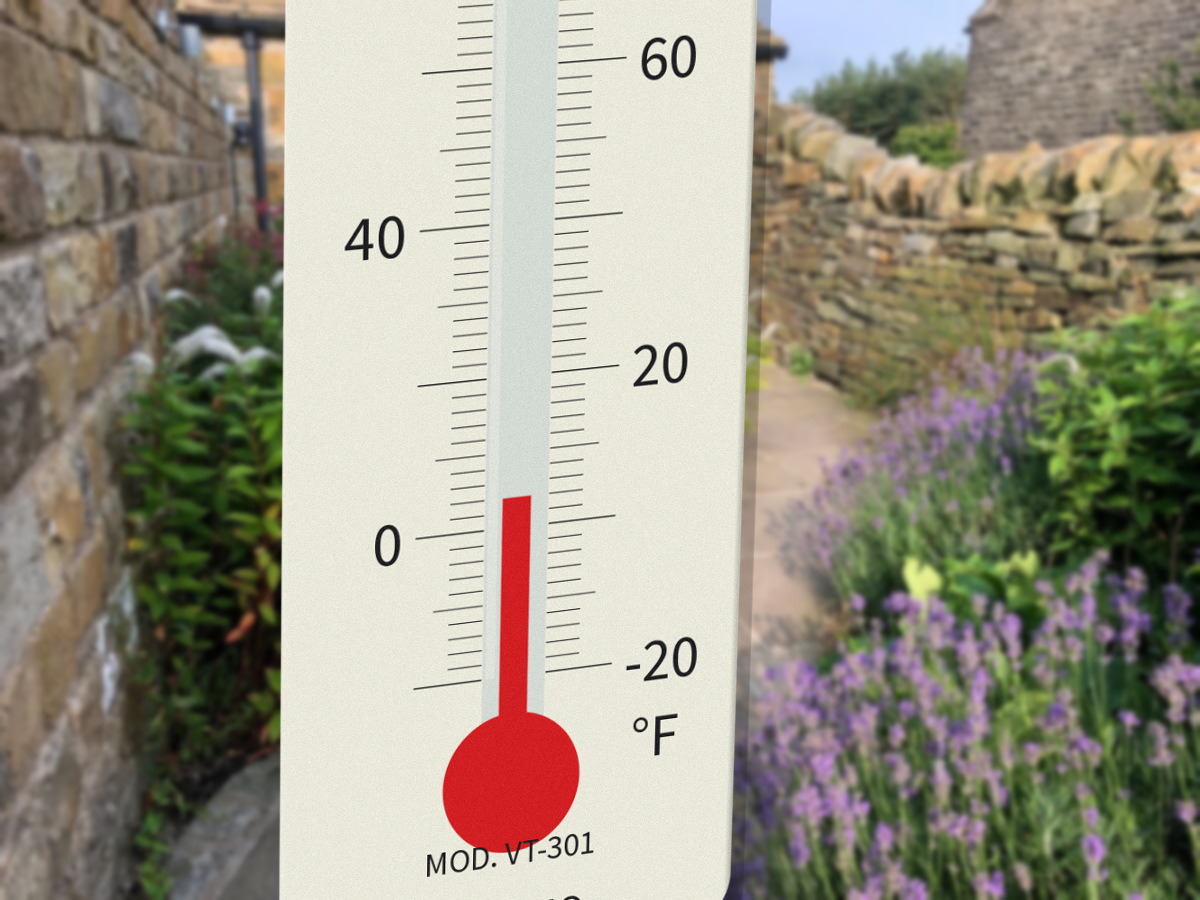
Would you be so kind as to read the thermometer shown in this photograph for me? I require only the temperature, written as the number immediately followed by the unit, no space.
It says 4°F
